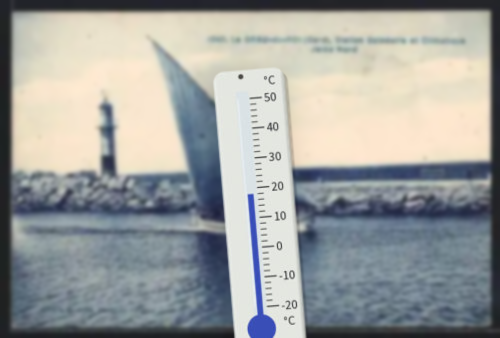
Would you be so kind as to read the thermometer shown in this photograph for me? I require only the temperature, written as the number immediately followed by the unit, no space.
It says 18°C
